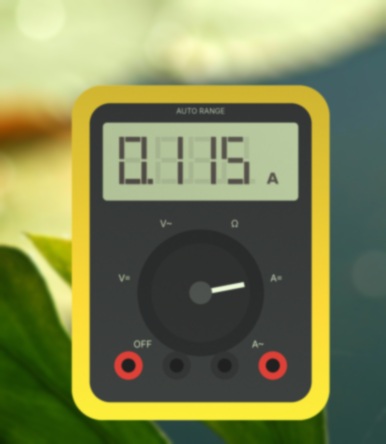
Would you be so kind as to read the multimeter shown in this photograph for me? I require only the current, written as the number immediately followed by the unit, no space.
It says 0.115A
